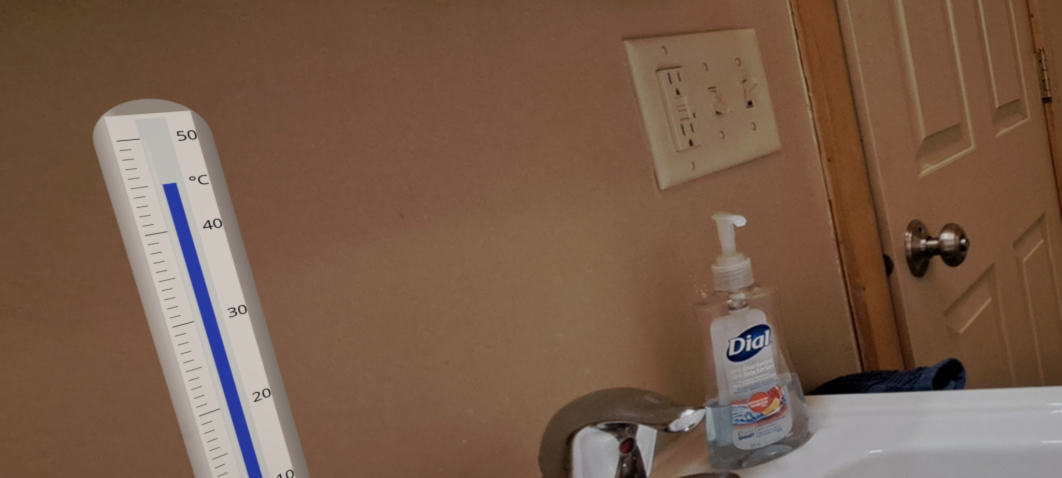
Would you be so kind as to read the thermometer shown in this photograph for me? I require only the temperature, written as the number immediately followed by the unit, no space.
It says 45°C
